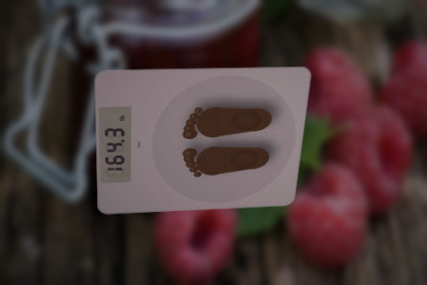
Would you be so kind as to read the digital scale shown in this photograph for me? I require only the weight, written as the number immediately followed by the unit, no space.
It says 164.3lb
